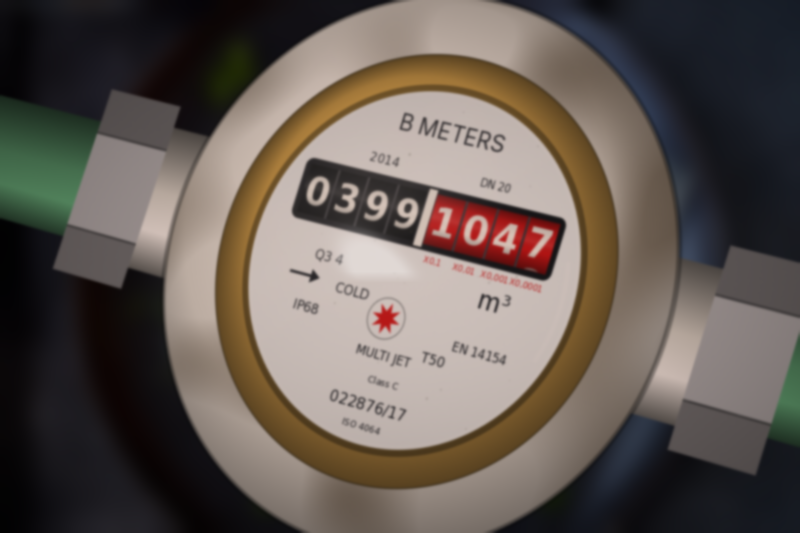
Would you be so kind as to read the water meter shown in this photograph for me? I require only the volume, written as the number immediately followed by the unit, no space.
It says 399.1047m³
